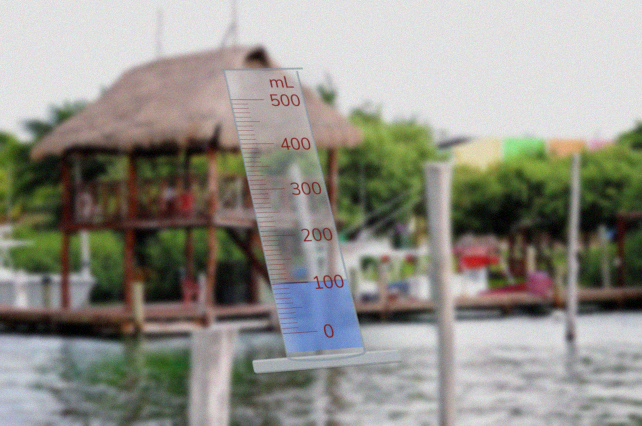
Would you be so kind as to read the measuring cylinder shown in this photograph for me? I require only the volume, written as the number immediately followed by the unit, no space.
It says 100mL
